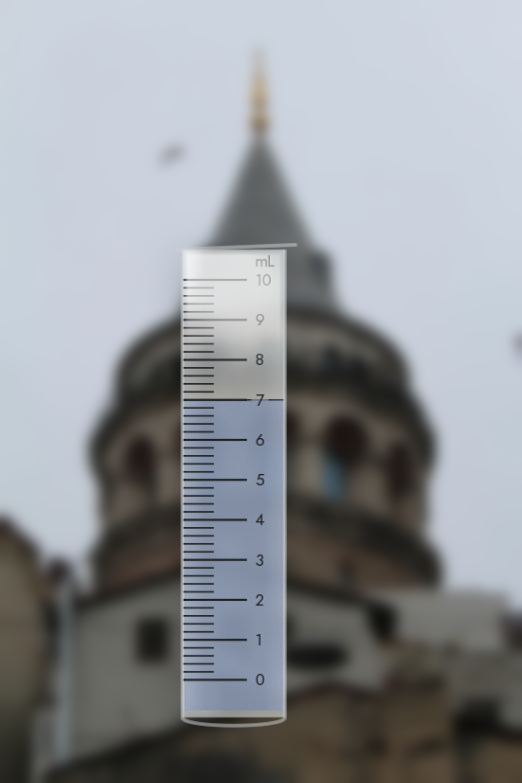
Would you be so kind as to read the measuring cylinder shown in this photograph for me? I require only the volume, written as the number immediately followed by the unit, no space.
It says 7mL
